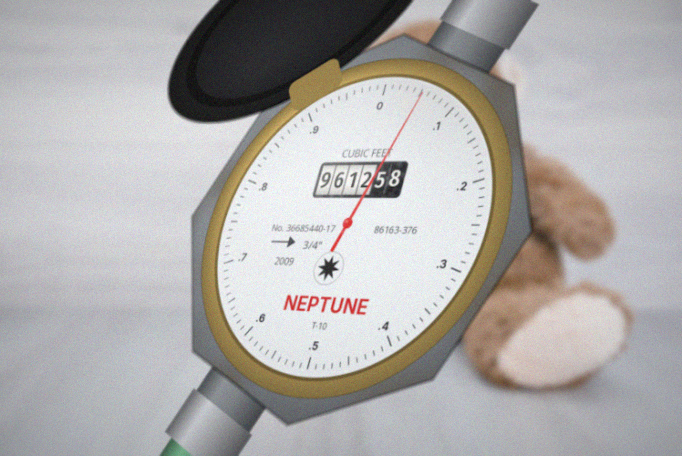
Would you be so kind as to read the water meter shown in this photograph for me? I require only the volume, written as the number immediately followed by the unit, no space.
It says 961258.05ft³
